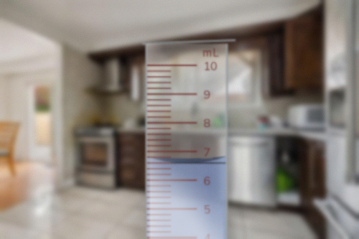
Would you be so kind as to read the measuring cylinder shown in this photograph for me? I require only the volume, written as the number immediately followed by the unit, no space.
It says 6.6mL
